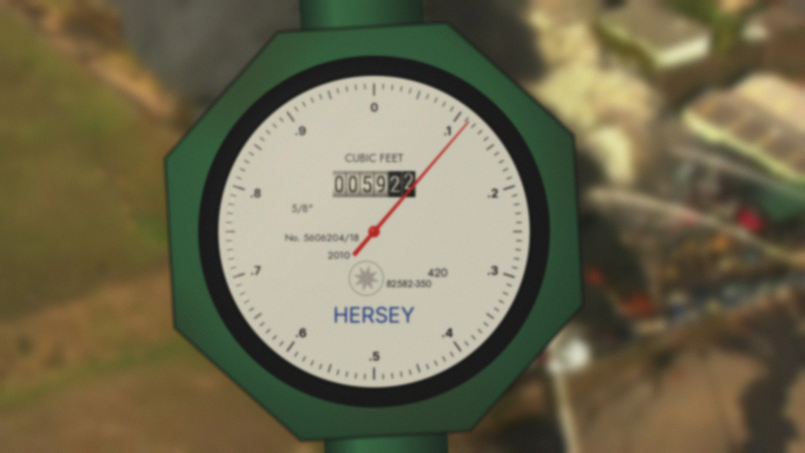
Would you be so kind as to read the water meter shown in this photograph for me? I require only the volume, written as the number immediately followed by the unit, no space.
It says 5922.11ft³
